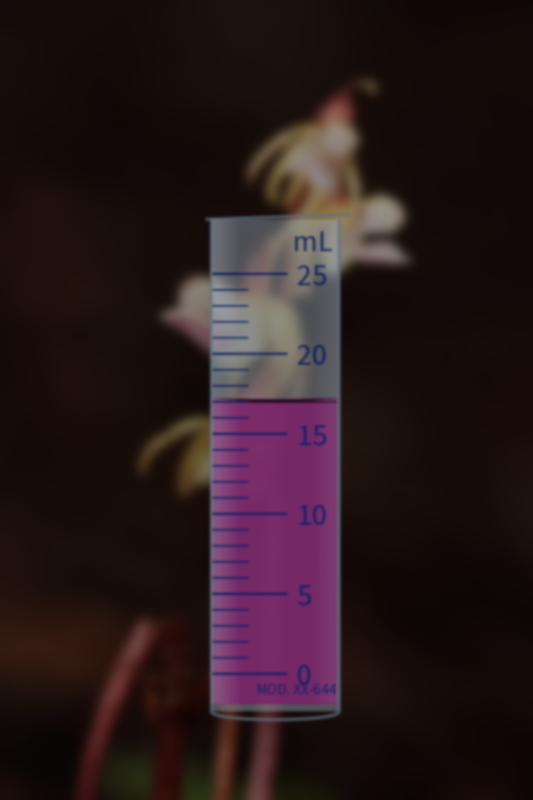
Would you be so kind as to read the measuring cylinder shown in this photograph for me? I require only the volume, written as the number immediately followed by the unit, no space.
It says 17mL
